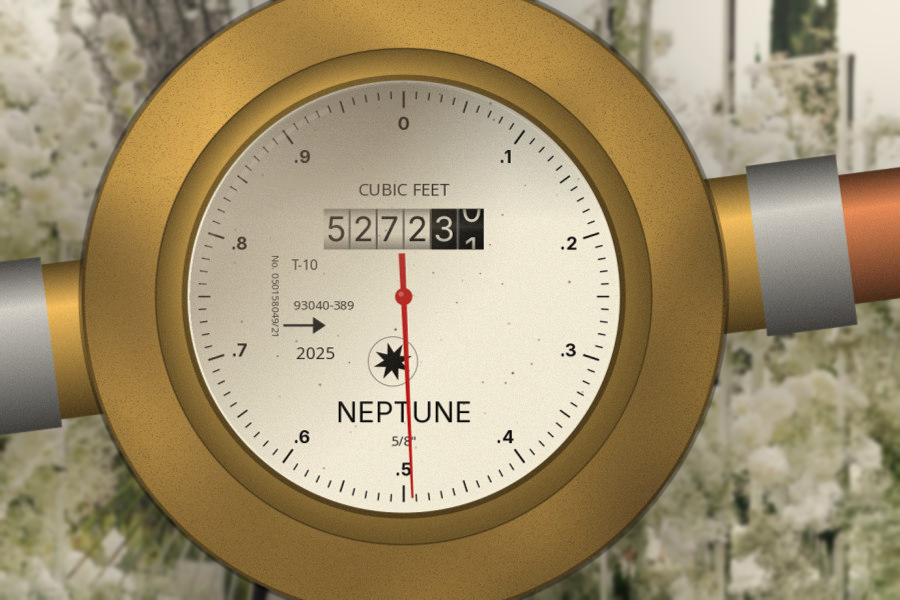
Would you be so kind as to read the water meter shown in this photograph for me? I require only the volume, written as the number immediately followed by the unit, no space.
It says 527230.49ft³
